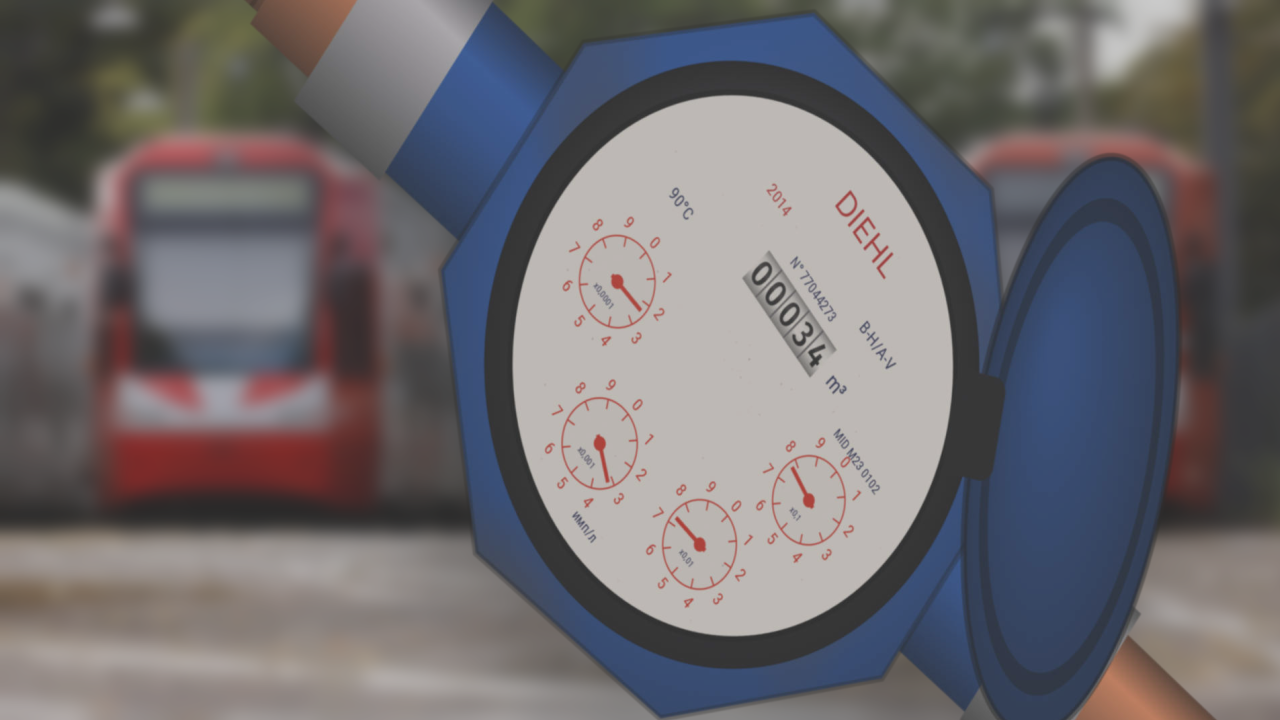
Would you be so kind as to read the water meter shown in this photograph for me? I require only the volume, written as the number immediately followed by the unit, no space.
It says 34.7732m³
